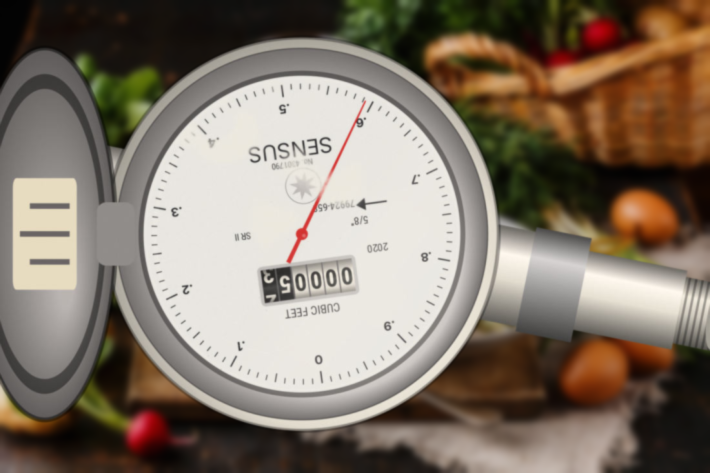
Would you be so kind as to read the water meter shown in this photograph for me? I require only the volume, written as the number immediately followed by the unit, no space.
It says 52.59ft³
